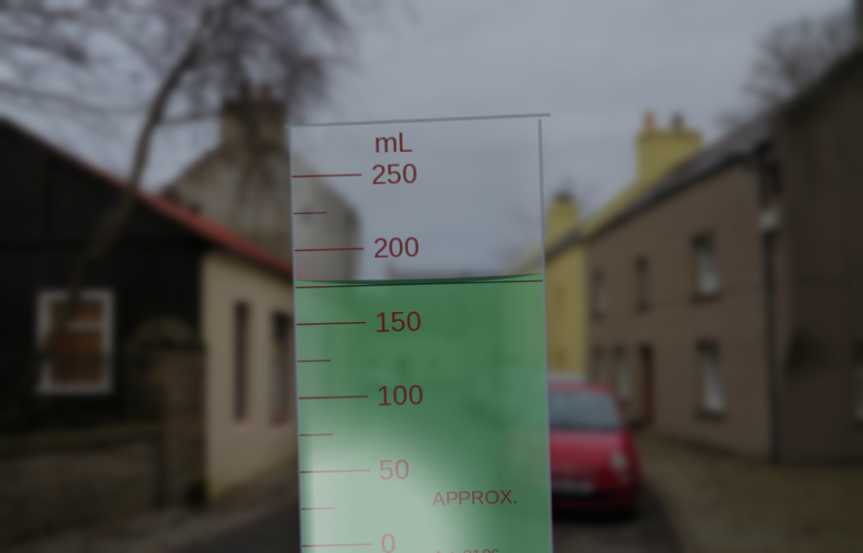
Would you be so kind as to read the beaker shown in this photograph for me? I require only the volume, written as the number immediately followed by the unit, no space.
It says 175mL
